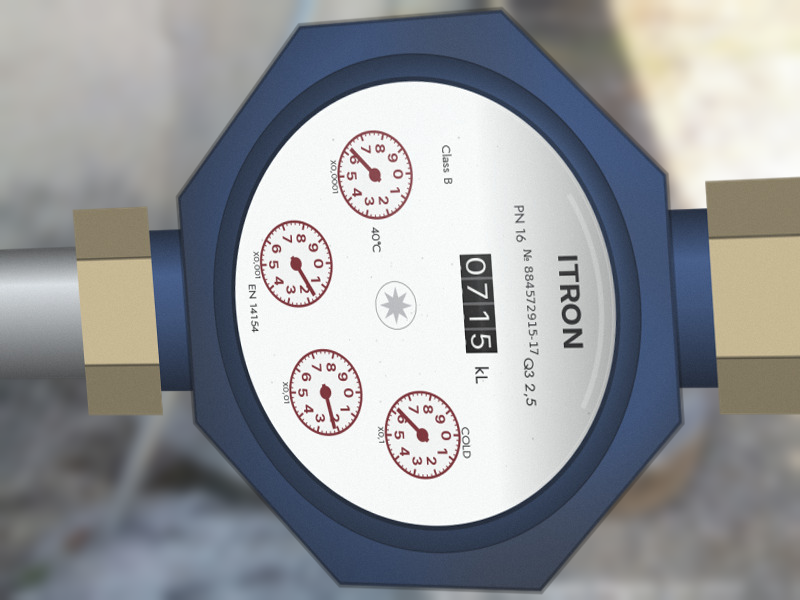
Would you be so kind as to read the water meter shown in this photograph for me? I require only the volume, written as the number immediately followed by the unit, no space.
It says 715.6216kL
